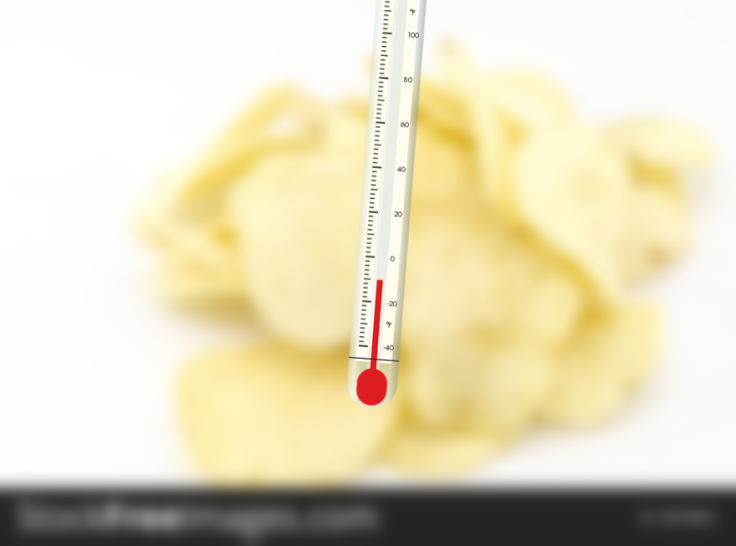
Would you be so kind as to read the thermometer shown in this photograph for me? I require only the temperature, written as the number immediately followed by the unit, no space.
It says -10°F
